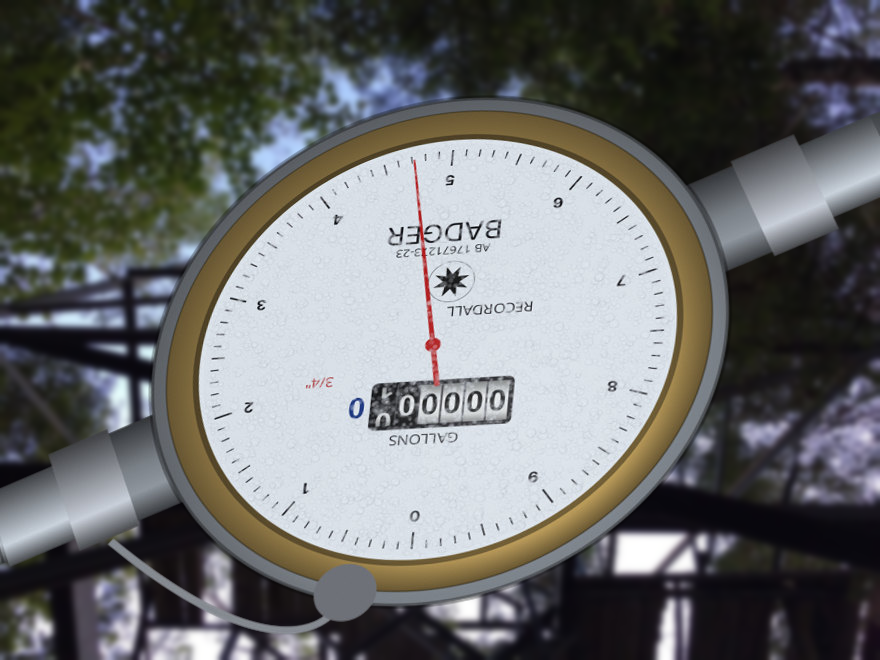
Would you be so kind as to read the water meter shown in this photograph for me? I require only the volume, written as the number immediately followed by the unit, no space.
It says 4.7gal
